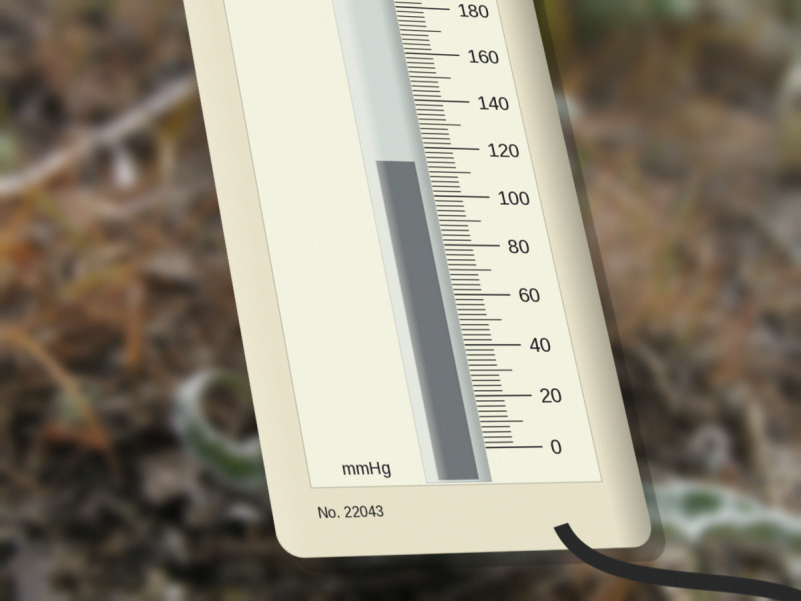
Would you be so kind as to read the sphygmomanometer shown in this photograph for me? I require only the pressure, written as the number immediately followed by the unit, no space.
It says 114mmHg
